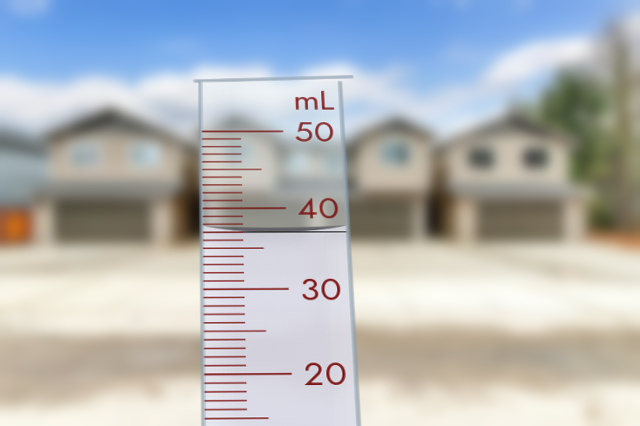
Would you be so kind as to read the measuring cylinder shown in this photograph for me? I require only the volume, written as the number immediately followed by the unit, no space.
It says 37mL
